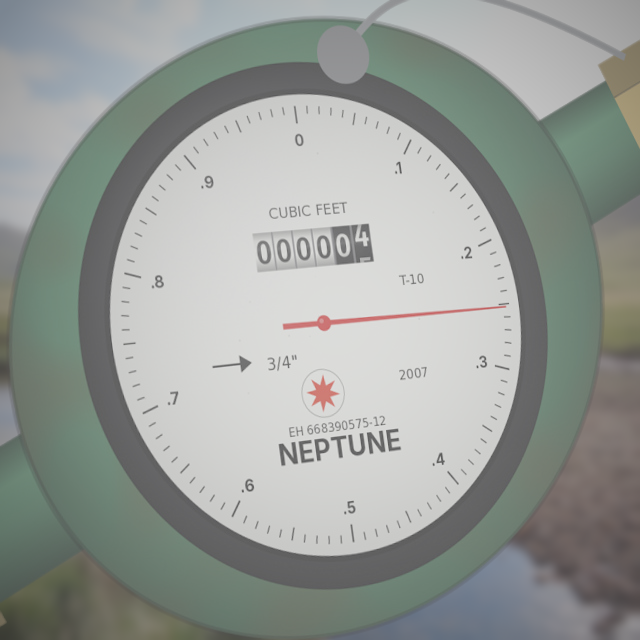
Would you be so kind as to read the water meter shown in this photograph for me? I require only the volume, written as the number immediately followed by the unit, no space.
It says 4.25ft³
